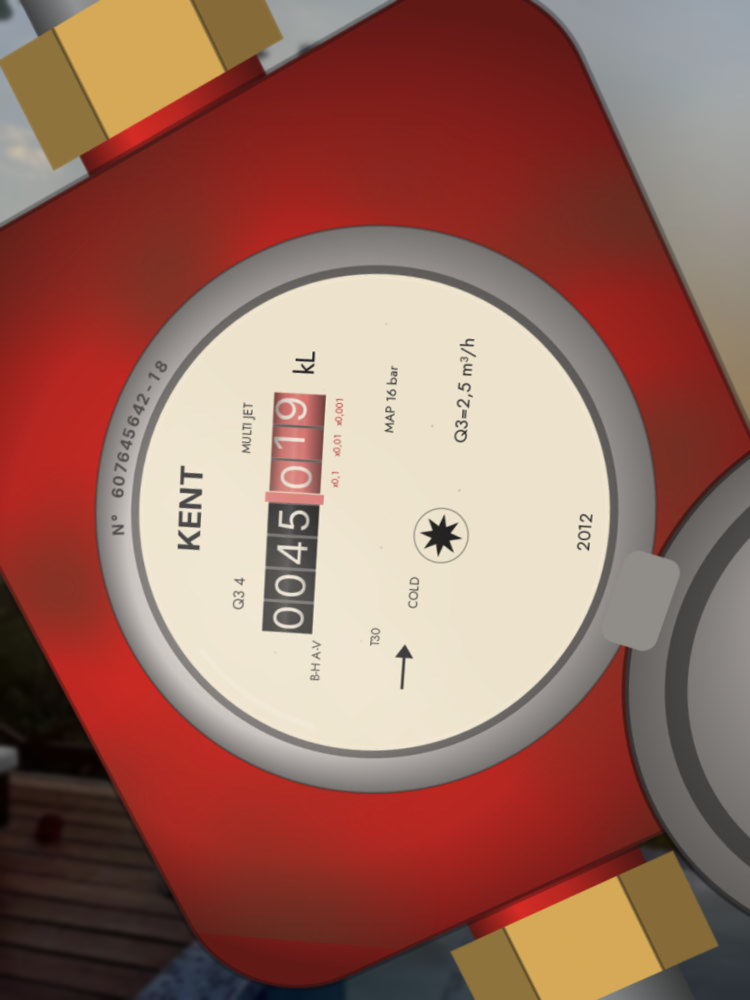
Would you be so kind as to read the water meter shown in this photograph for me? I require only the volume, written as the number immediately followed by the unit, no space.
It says 45.019kL
